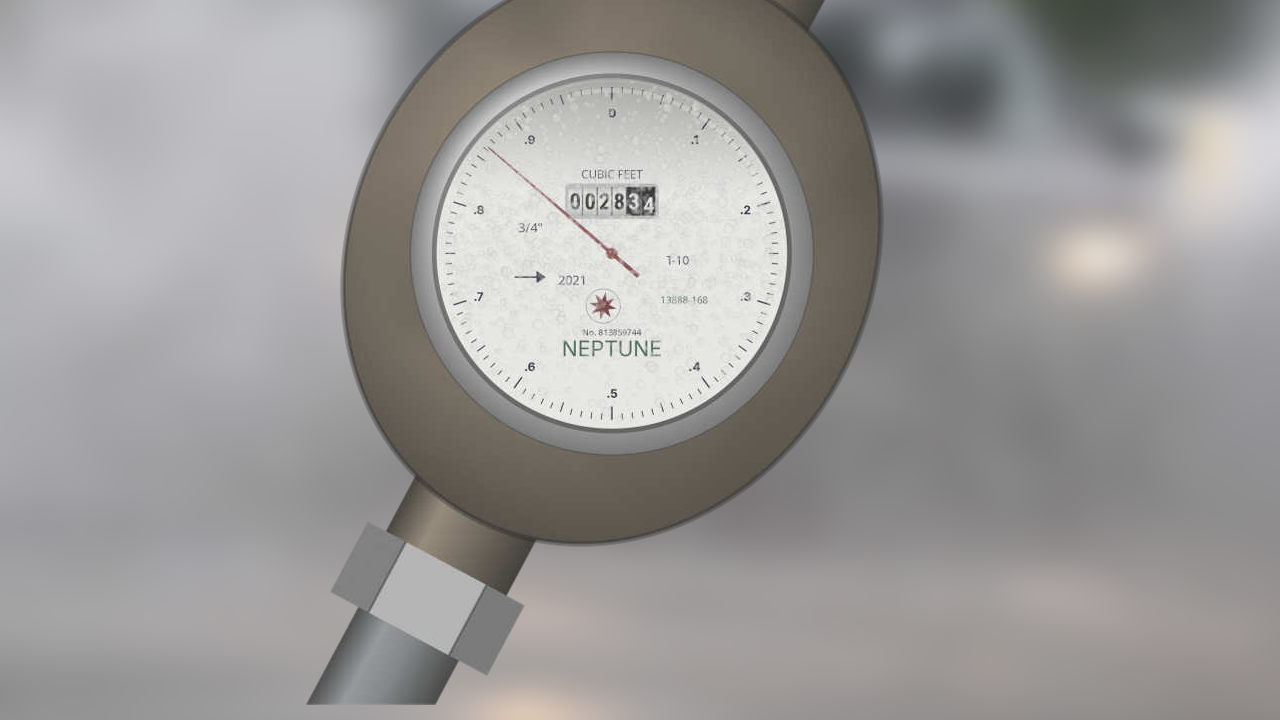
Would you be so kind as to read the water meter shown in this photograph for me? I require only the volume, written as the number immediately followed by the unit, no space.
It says 2833.86ft³
